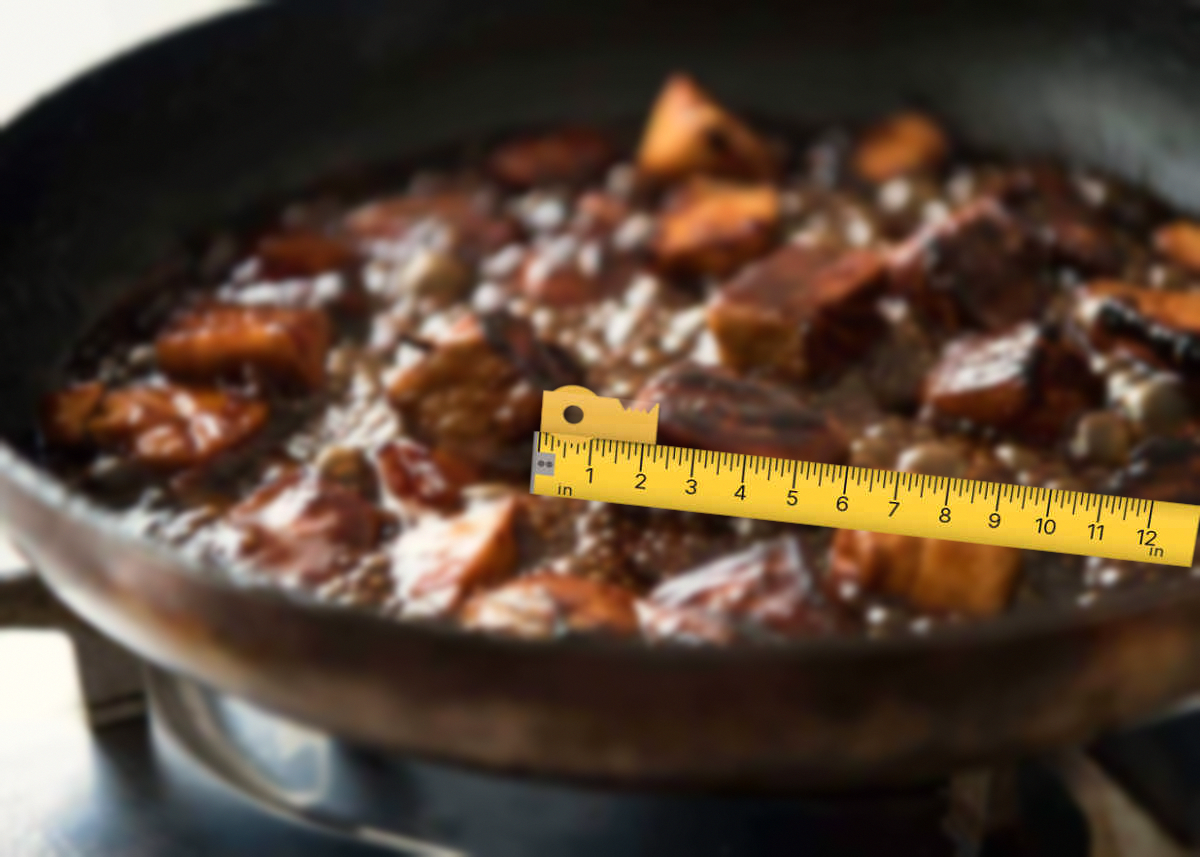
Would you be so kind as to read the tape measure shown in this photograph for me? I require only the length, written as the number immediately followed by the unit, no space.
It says 2.25in
